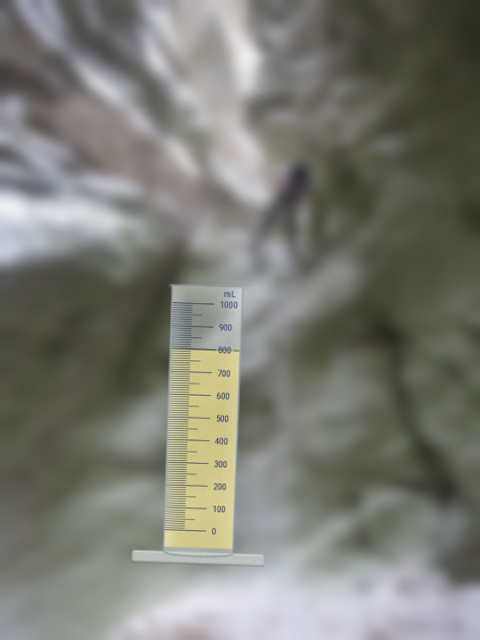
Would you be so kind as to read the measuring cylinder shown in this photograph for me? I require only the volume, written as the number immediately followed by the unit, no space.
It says 800mL
